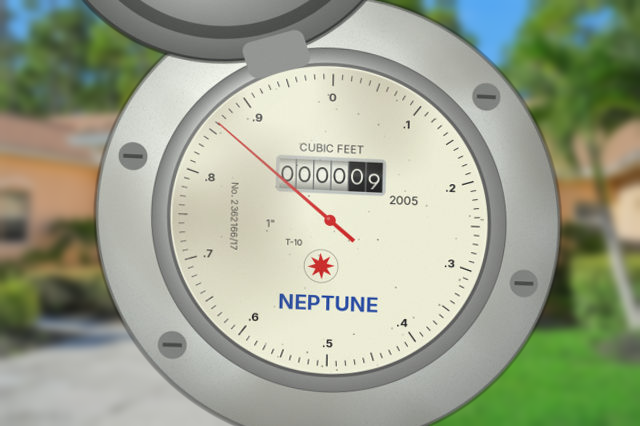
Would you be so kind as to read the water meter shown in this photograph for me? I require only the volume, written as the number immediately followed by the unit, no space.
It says 8.86ft³
